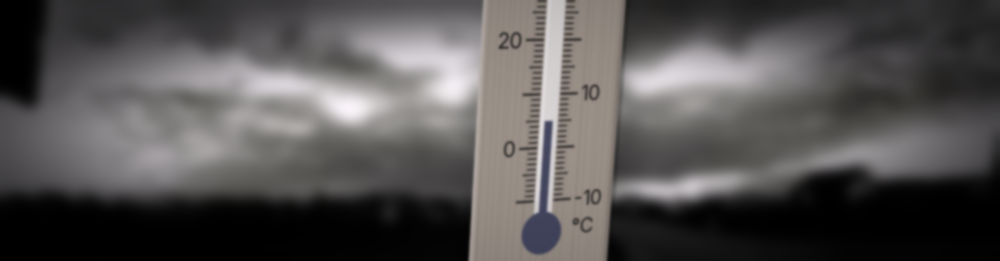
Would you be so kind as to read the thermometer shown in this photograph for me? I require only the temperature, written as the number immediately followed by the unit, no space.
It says 5°C
